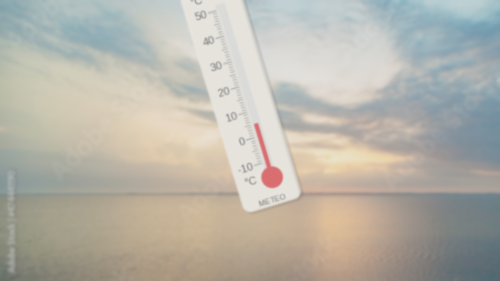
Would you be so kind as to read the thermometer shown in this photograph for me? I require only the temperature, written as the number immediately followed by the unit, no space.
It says 5°C
